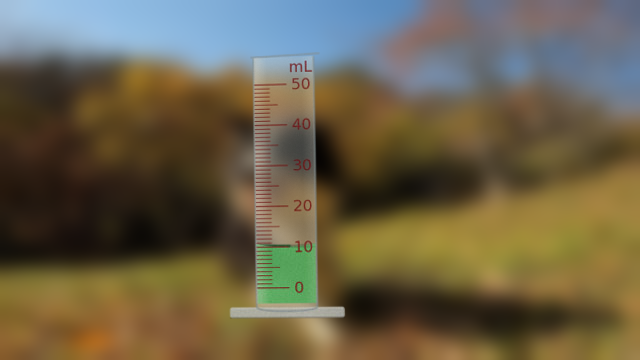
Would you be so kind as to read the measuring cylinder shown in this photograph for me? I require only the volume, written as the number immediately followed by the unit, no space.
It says 10mL
